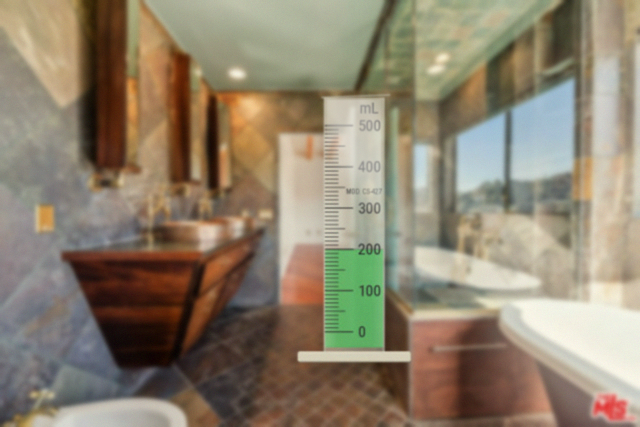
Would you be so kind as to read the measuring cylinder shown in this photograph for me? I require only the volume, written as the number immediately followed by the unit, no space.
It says 200mL
